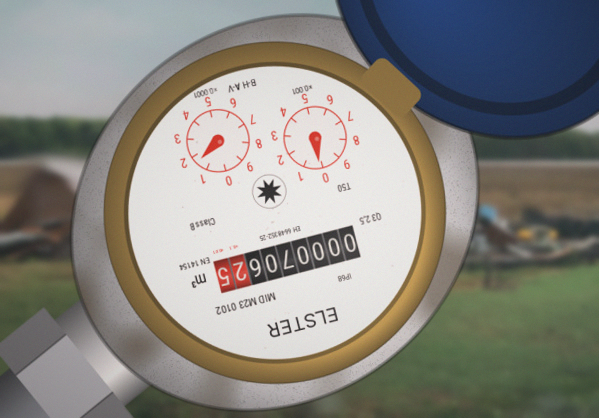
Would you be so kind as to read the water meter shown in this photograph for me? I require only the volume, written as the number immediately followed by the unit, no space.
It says 706.2501m³
